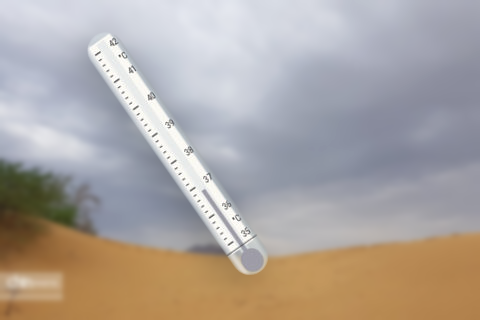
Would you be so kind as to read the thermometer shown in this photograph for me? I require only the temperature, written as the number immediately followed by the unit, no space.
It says 36.8°C
